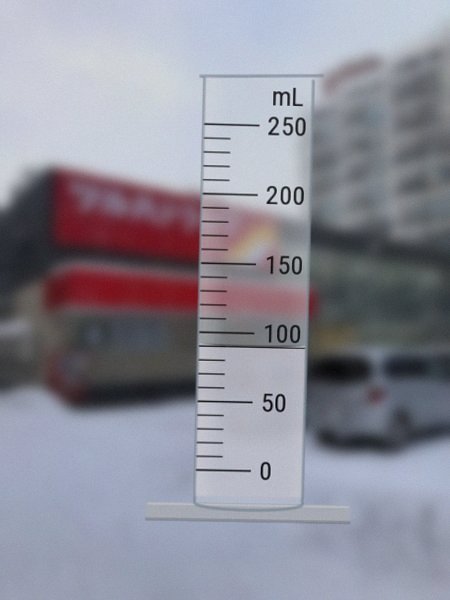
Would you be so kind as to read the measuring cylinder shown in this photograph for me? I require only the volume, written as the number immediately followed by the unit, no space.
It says 90mL
